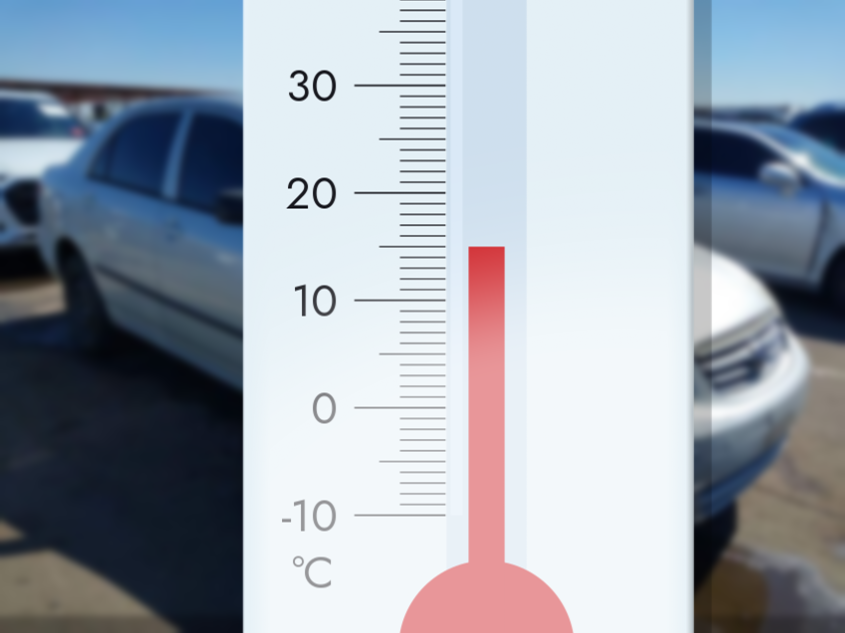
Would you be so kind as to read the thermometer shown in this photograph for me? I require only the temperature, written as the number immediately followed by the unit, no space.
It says 15°C
